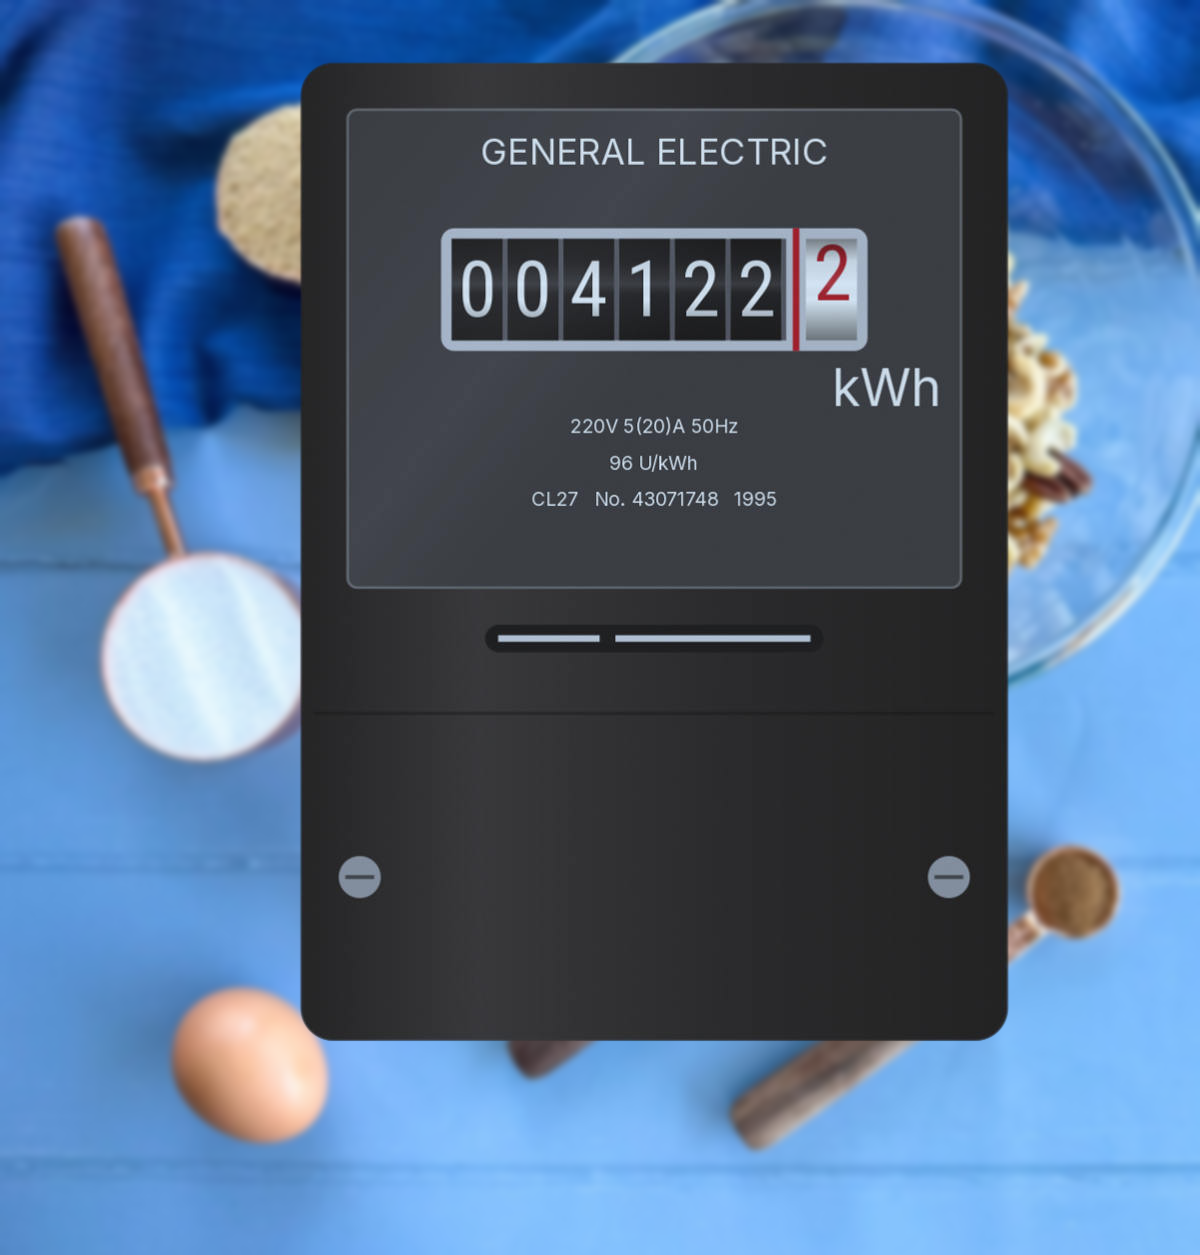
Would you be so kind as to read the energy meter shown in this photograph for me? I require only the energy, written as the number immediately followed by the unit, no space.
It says 4122.2kWh
